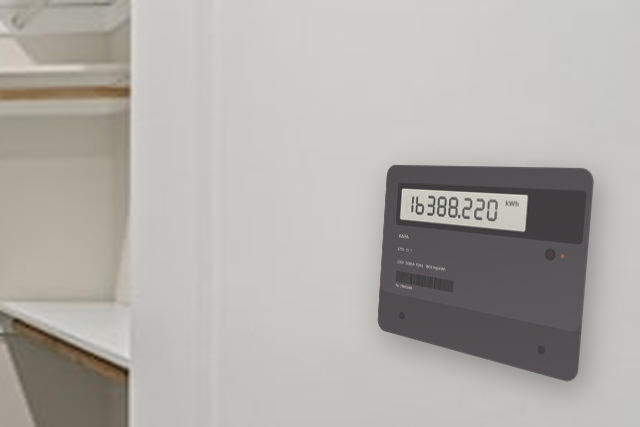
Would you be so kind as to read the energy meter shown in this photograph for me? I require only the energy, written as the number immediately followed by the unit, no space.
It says 16388.220kWh
